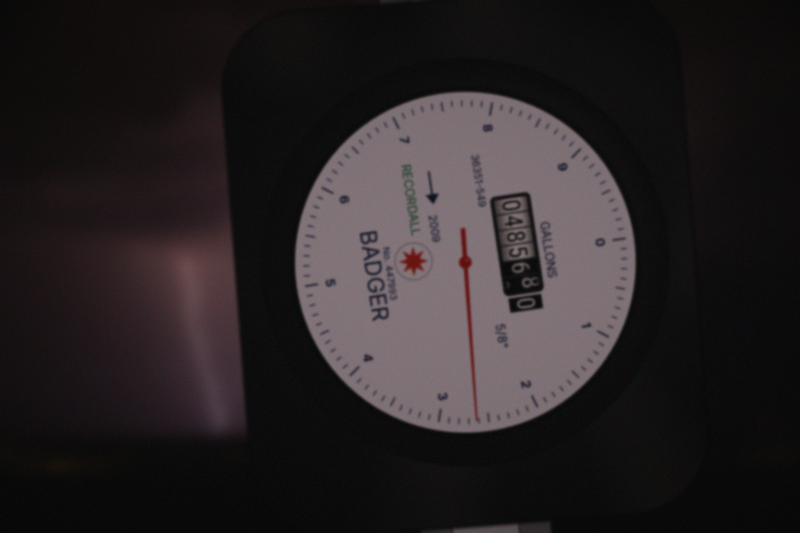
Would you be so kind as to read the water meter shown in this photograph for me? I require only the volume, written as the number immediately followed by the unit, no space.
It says 485682.6gal
